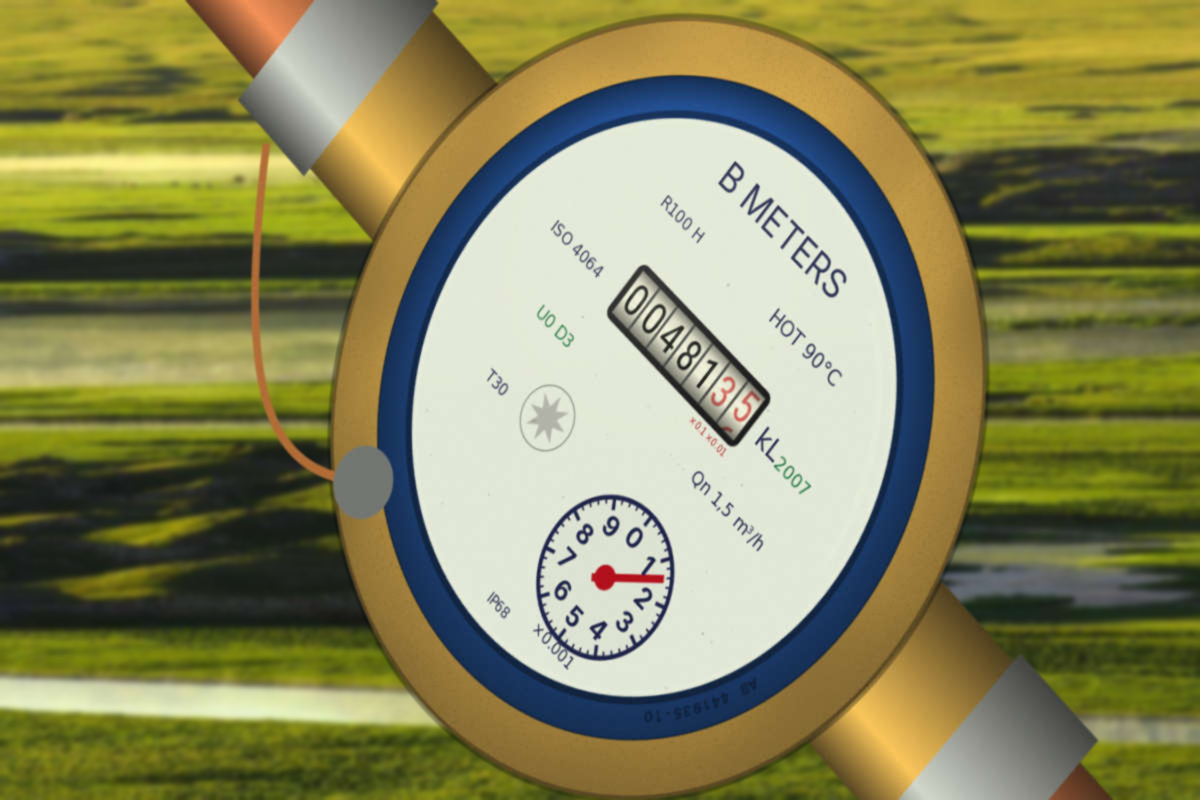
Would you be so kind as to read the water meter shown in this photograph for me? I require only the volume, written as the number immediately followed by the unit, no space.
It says 481.351kL
